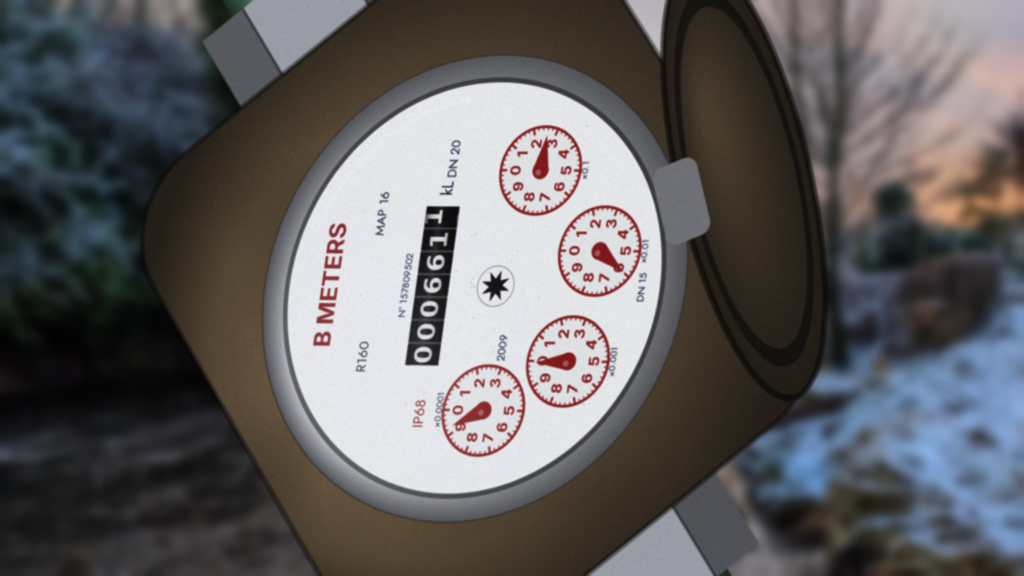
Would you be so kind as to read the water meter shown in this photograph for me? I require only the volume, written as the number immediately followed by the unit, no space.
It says 6611.2599kL
